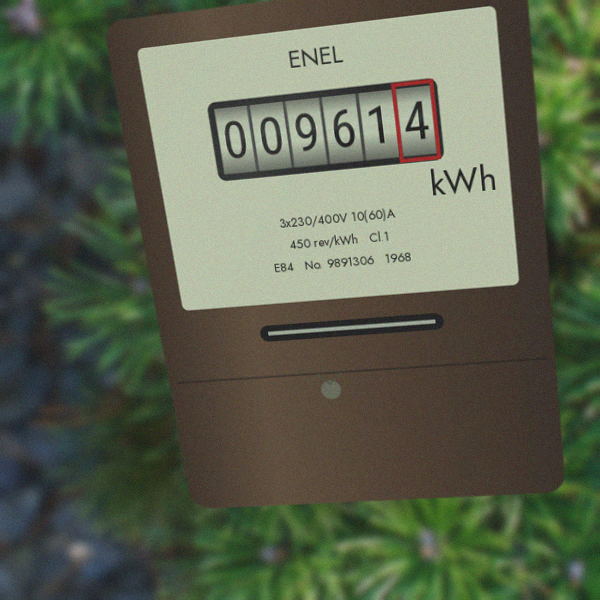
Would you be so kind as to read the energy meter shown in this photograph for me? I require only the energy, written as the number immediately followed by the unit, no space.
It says 961.4kWh
